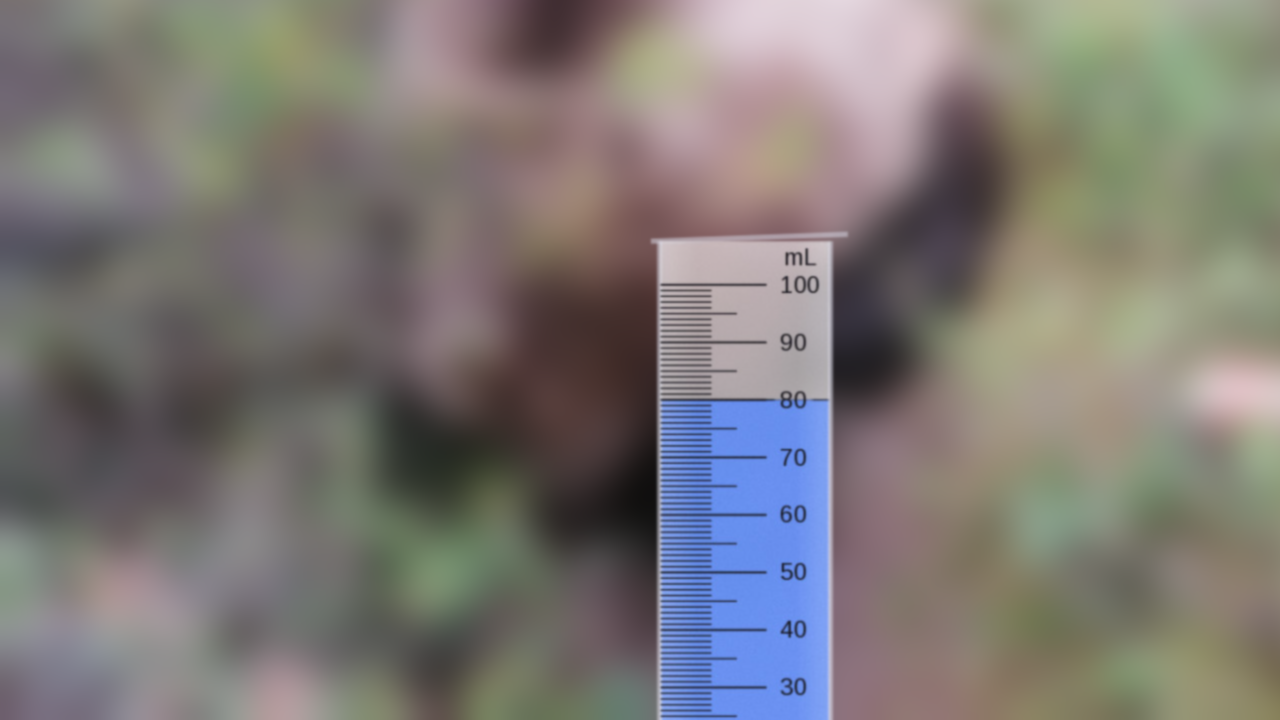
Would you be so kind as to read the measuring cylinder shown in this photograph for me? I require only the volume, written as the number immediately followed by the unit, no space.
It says 80mL
